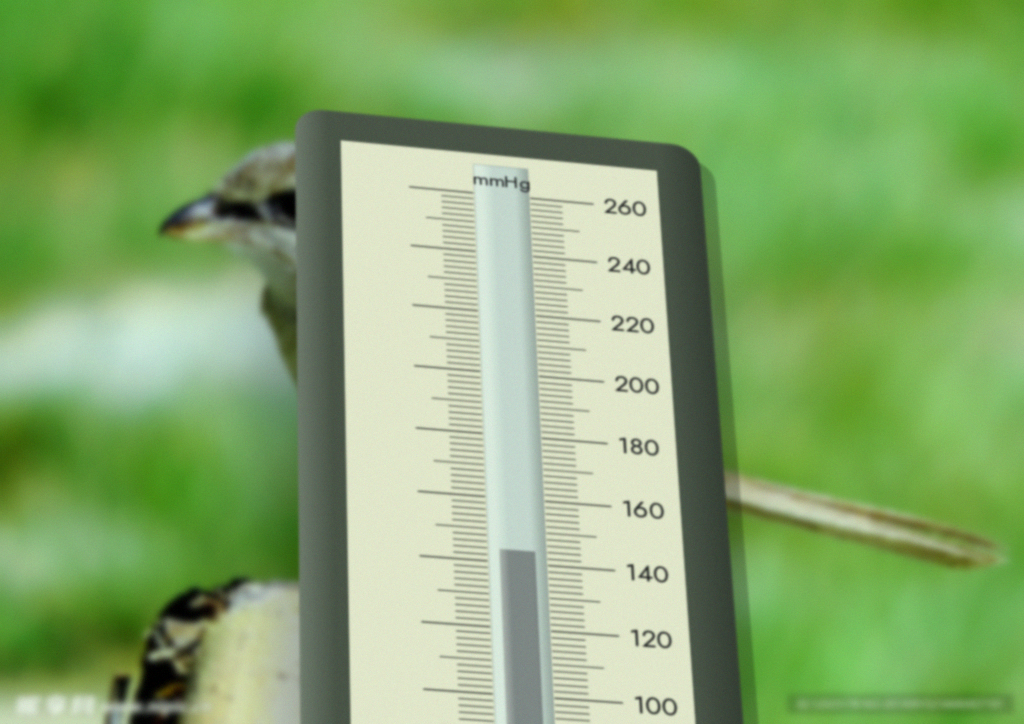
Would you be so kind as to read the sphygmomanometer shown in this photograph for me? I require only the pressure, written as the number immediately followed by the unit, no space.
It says 144mmHg
